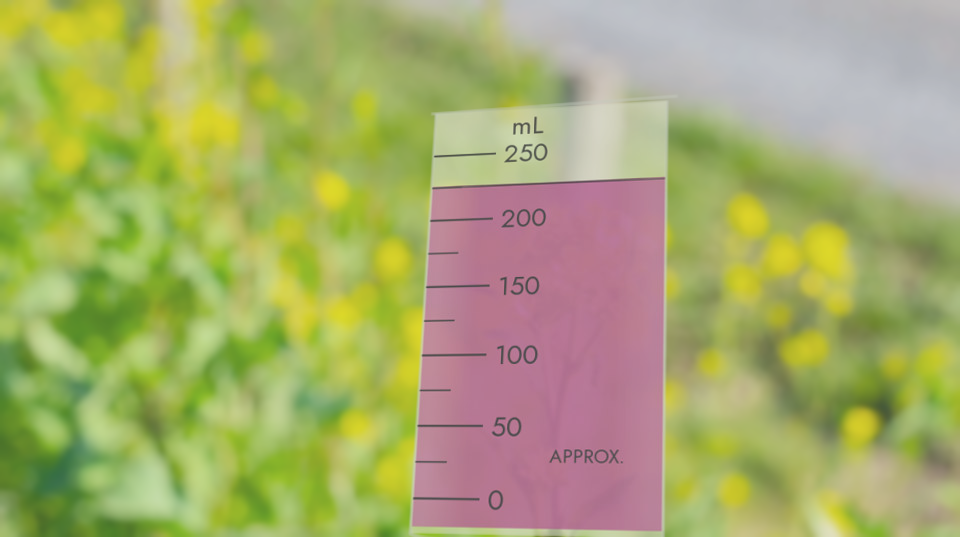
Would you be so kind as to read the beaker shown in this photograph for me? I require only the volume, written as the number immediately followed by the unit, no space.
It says 225mL
